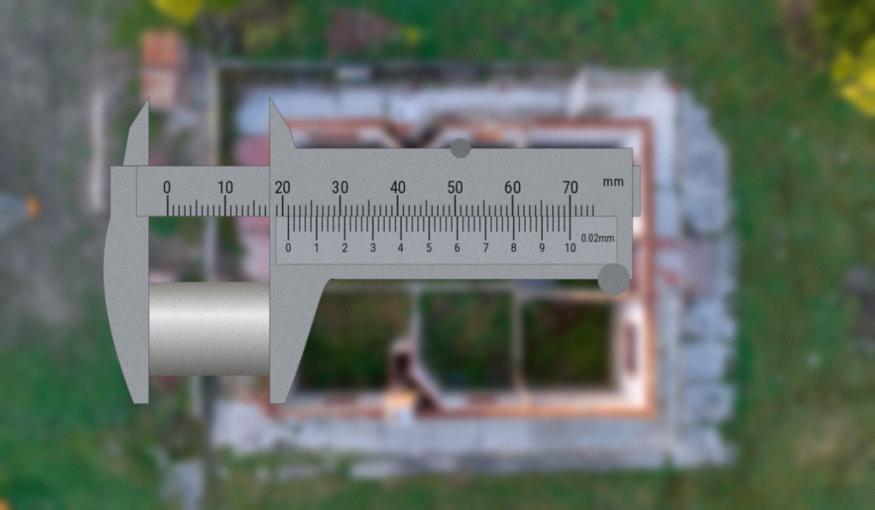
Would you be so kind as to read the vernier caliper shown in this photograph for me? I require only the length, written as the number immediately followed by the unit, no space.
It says 21.0mm
